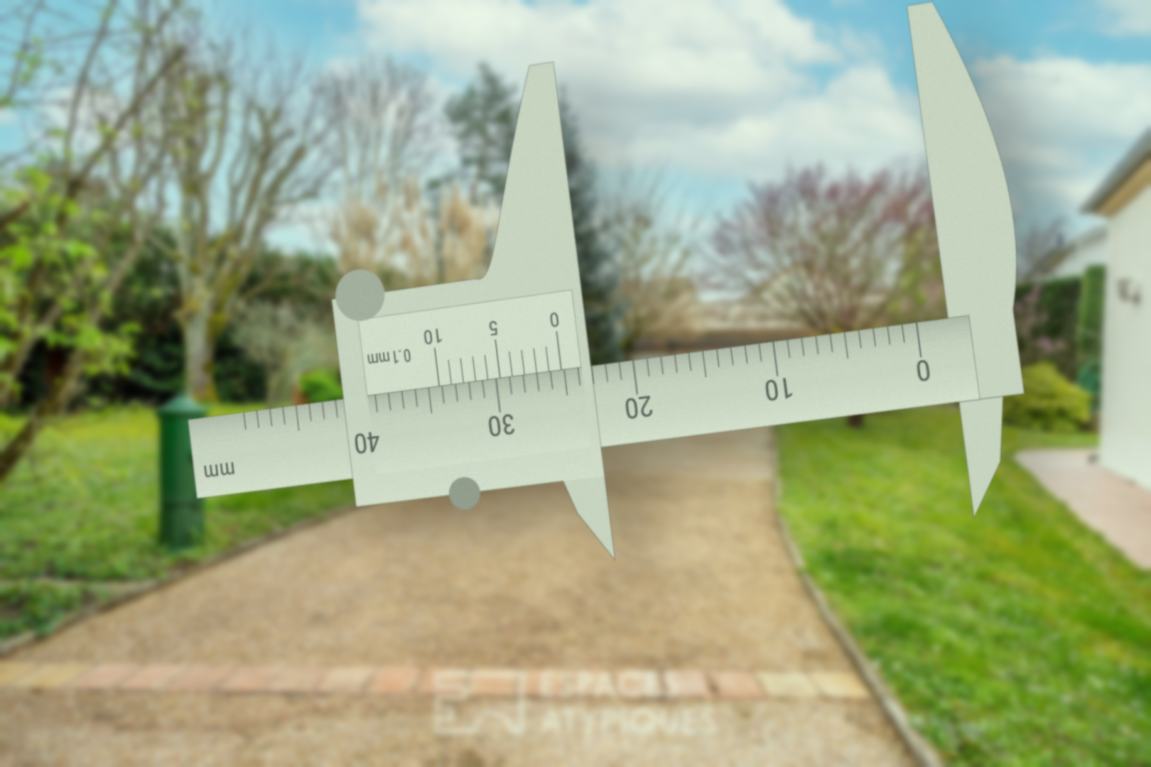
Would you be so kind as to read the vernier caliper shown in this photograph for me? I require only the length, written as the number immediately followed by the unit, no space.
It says 25.2mm
